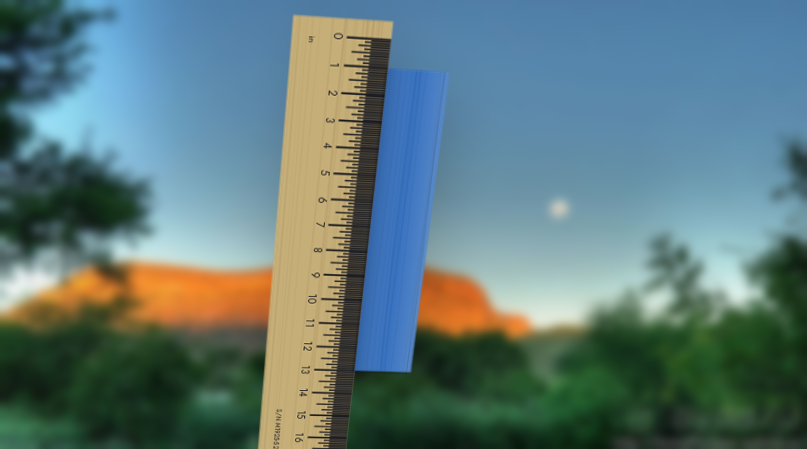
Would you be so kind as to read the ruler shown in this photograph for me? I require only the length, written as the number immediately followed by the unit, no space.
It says 12in
